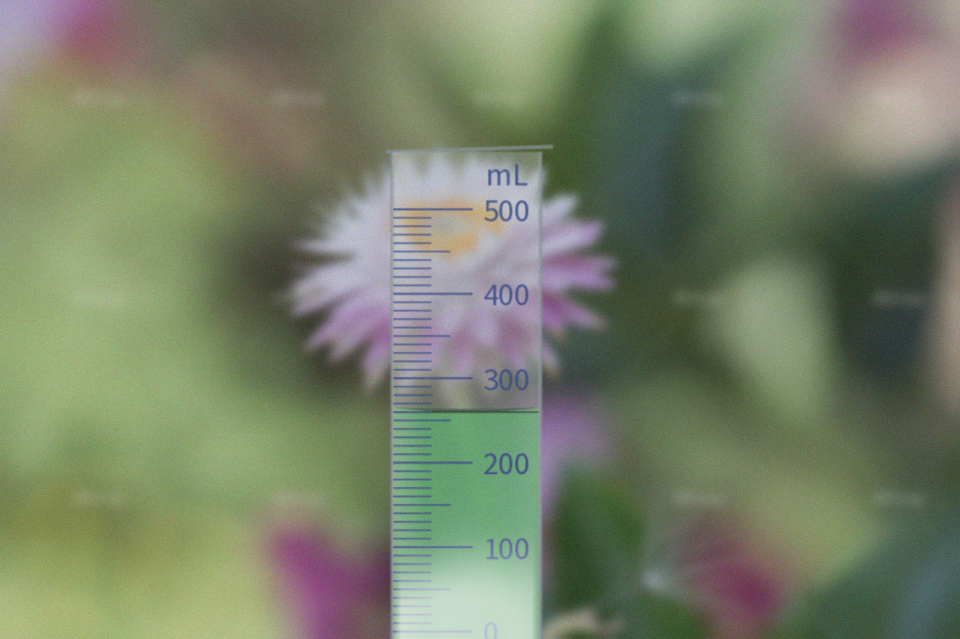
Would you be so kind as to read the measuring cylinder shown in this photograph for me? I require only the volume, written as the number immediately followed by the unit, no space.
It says 260mL
